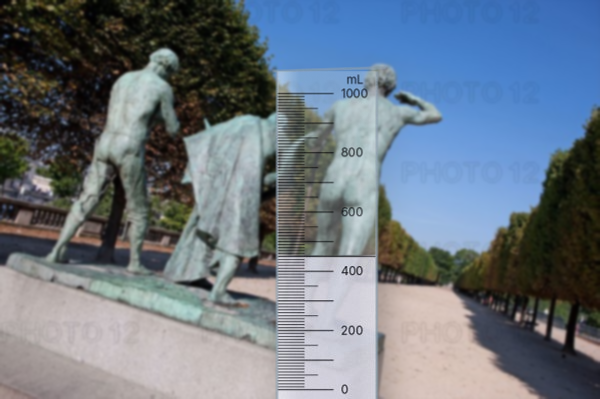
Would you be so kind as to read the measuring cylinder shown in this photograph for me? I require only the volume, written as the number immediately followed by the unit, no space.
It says 450mL
